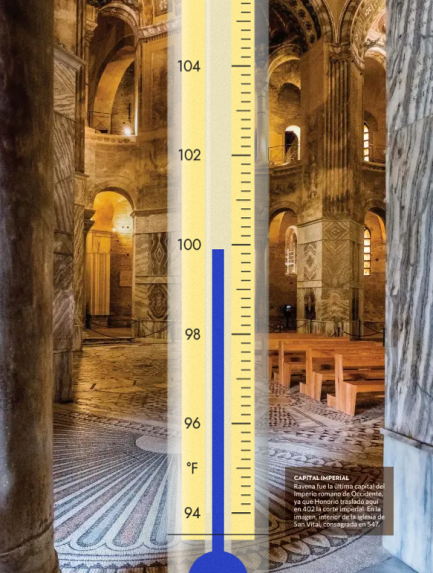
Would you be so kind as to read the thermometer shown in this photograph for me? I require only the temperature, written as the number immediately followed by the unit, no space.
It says 99.9°F
